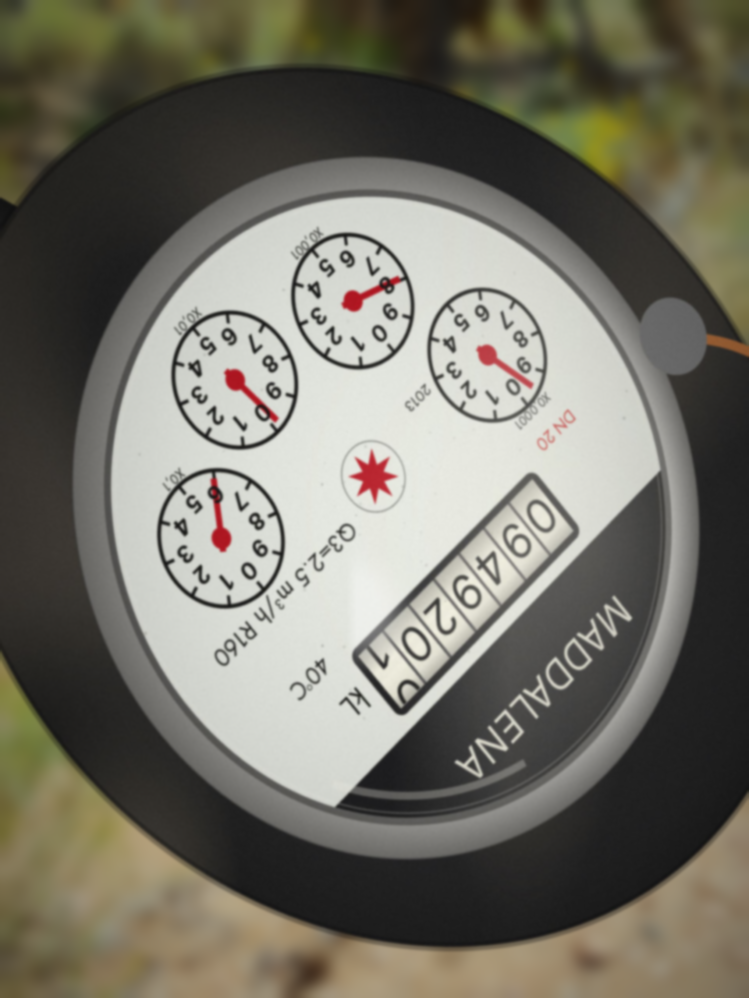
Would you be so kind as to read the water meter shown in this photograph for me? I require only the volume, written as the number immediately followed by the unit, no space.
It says 949200.5979kL
